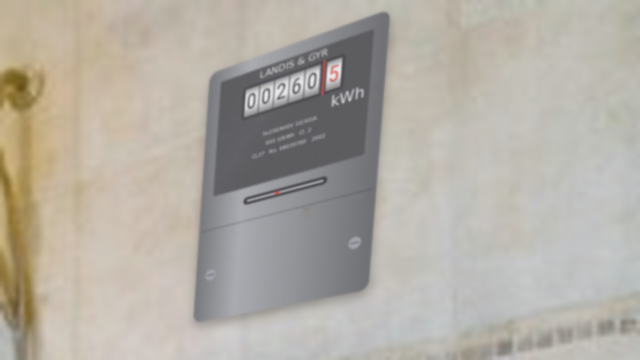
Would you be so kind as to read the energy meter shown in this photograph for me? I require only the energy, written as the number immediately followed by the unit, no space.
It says 260.5kWh
